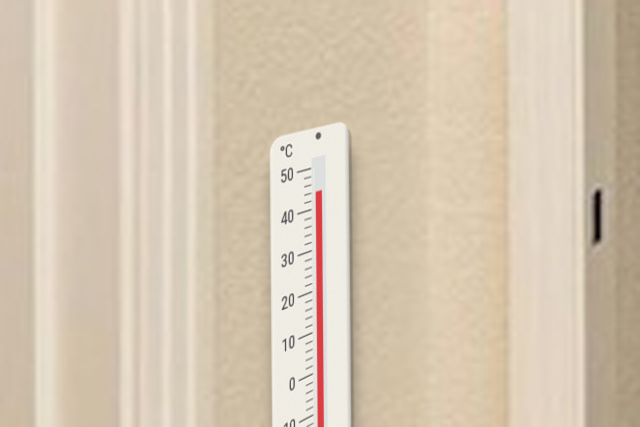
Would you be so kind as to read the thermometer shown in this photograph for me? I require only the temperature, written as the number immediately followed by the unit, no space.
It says 44°C
